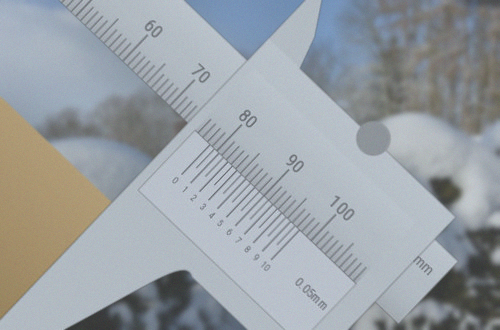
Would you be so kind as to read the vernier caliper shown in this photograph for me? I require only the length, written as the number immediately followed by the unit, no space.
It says 78.6mm
